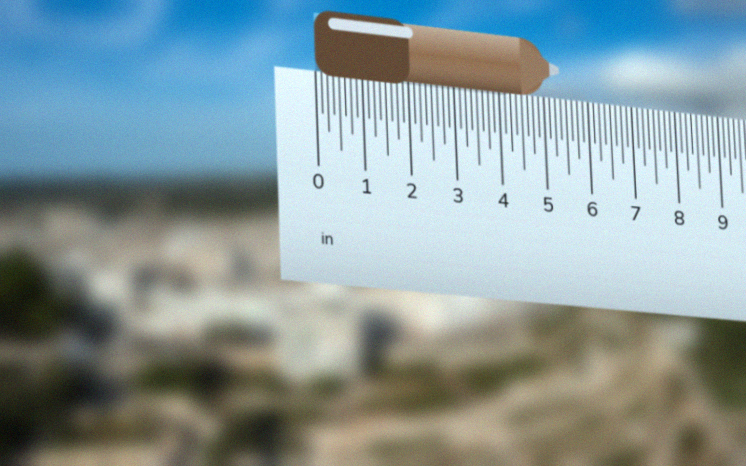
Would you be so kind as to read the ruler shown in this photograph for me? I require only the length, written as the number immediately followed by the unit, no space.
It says 5.375in
